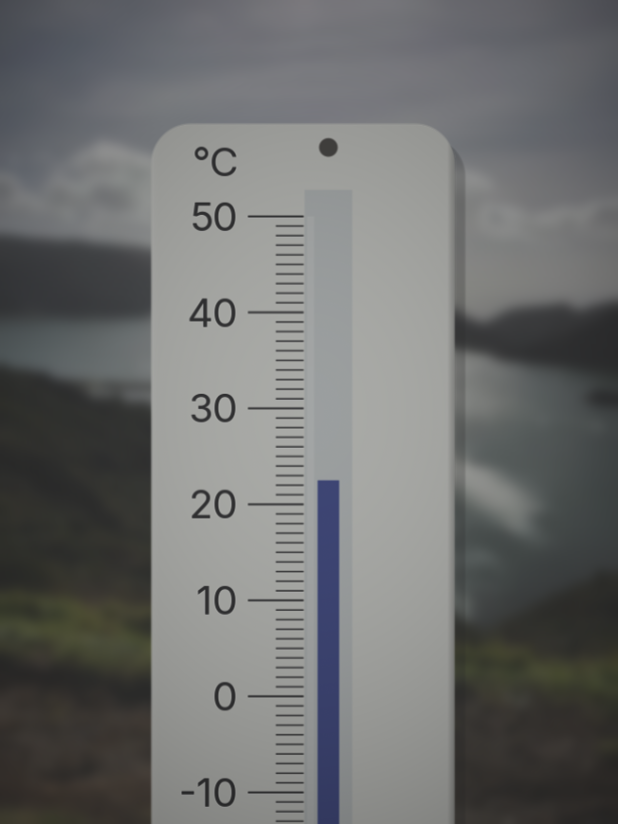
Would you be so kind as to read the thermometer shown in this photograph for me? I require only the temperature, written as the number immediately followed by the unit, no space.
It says 22.5°C
